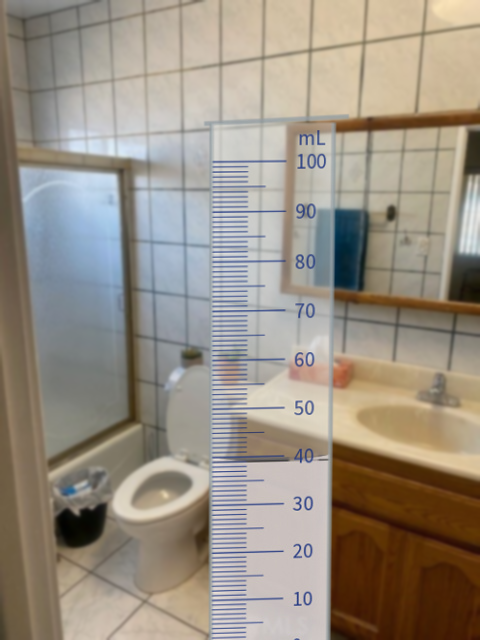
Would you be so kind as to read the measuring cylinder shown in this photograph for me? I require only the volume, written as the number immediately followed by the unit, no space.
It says 39mL
